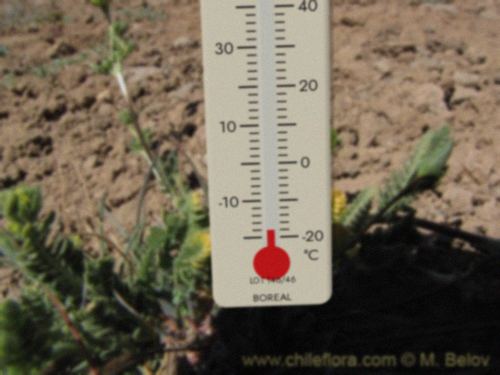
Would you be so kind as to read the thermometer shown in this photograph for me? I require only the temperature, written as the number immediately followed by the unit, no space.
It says -18°C
